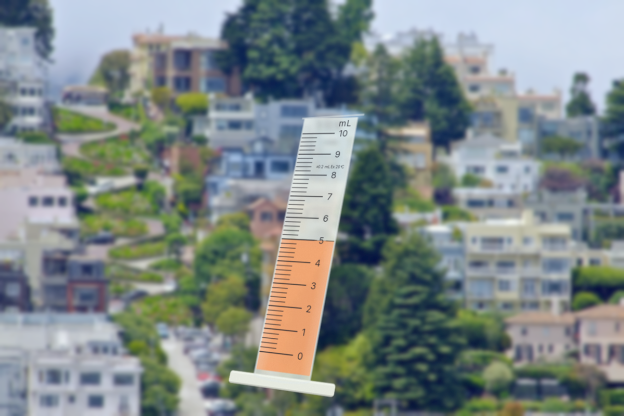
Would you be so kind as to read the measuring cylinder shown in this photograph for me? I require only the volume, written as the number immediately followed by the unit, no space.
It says 5mL
